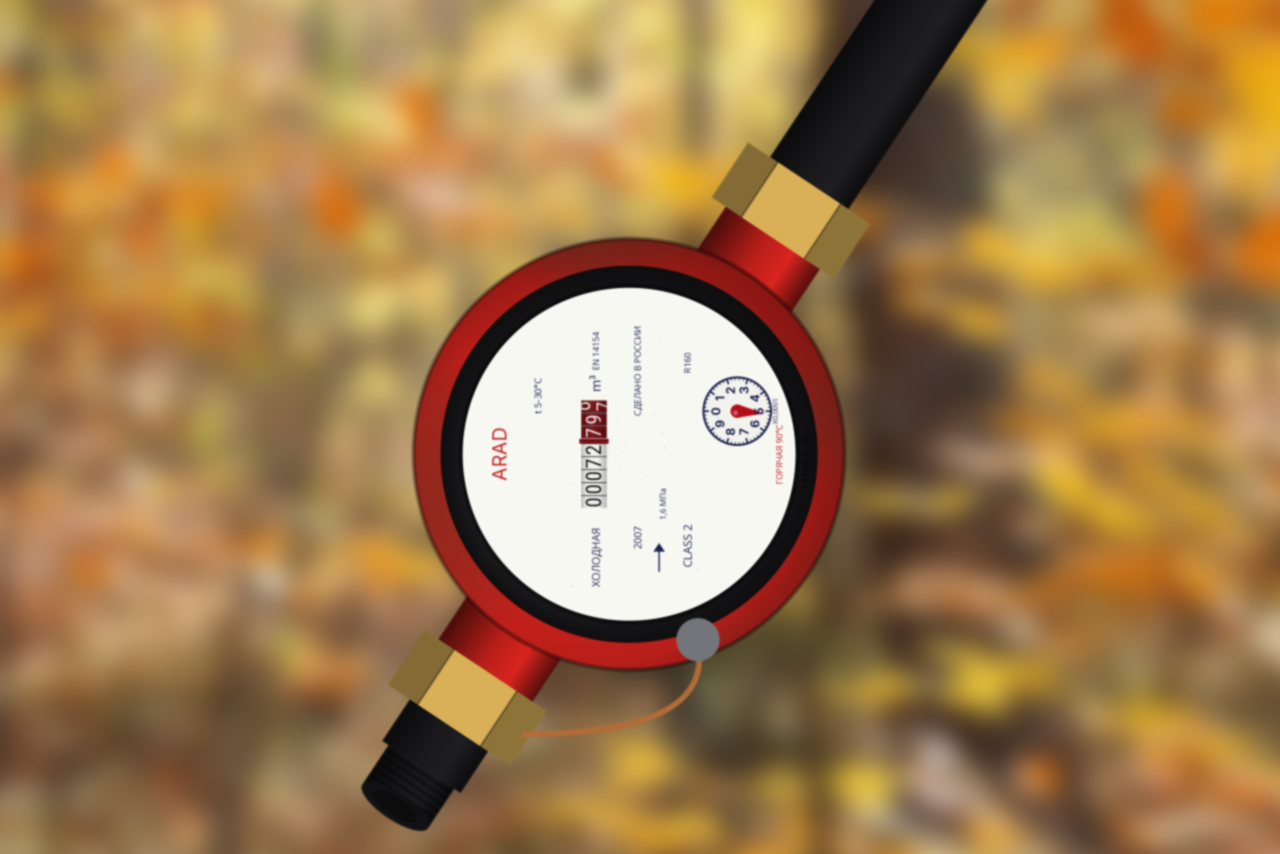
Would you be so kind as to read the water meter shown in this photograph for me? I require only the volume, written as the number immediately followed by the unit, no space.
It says 72.7965m³
